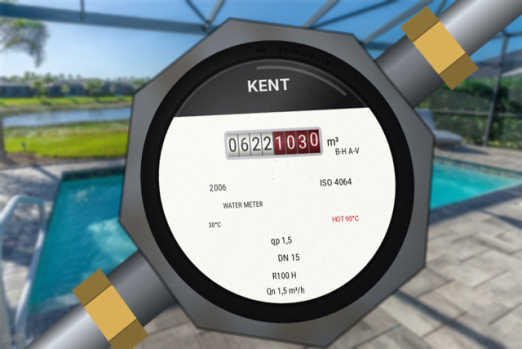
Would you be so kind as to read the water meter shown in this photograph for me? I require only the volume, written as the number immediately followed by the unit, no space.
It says 622.1030m³
